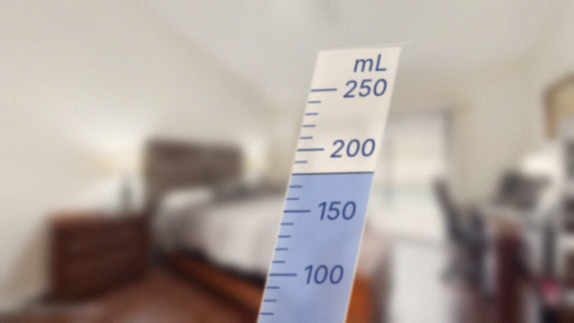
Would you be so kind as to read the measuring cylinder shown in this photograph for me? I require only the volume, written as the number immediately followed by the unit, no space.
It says 180mL
